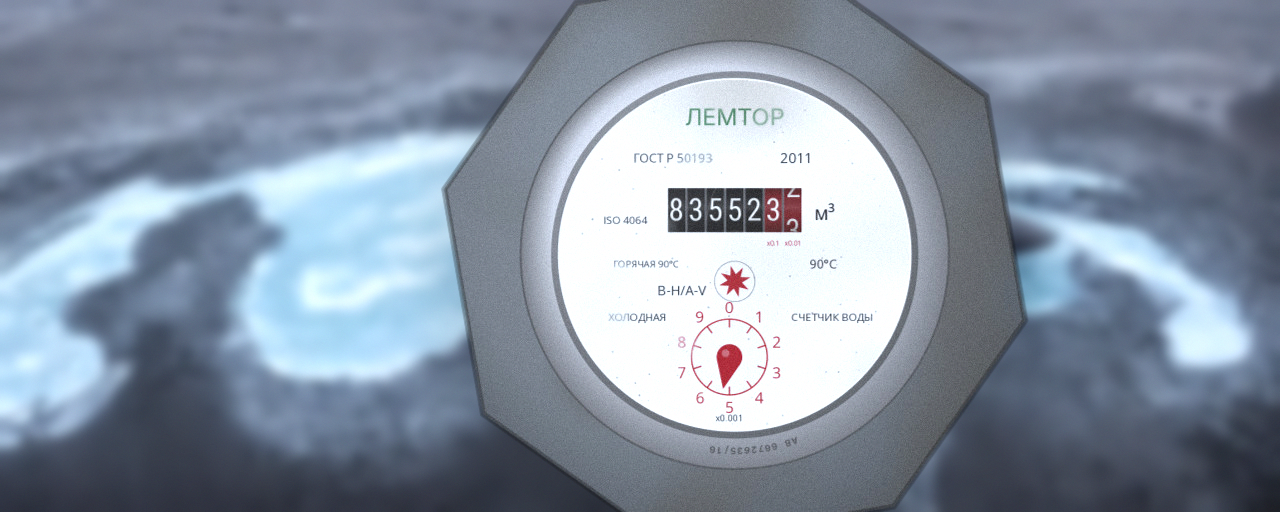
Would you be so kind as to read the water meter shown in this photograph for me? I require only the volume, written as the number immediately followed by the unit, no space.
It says 83552.325m³
